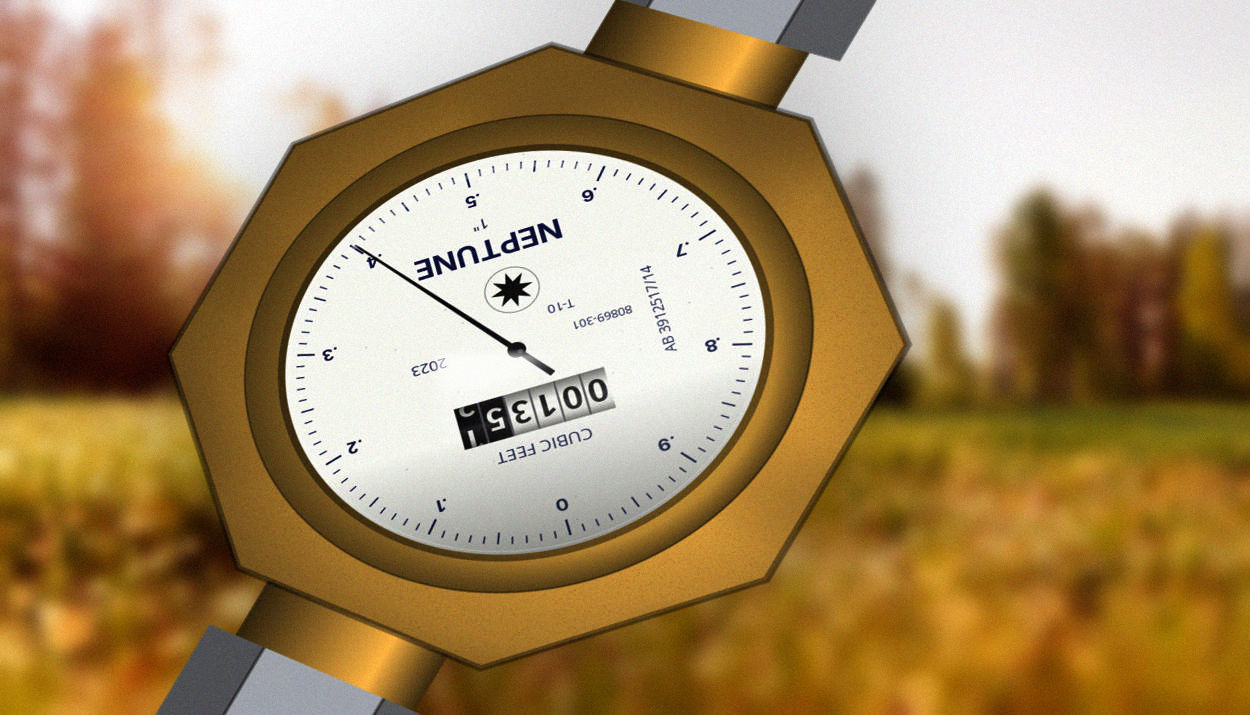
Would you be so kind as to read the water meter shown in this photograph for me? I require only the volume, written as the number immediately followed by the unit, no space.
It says 1351.40ft³
